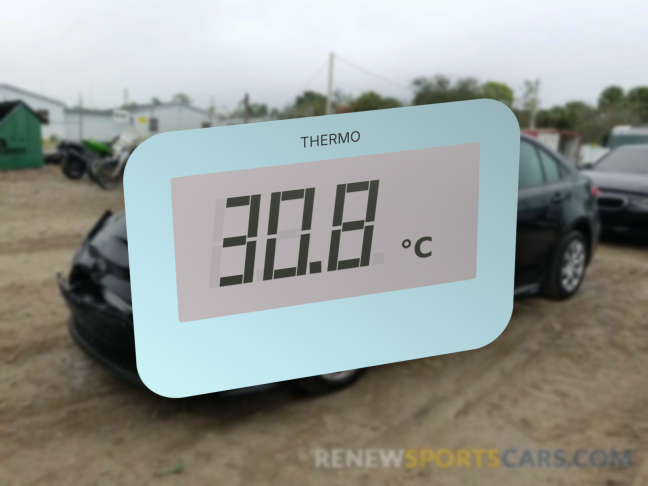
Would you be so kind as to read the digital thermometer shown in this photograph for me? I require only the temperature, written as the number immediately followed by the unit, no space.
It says 30.8°C
